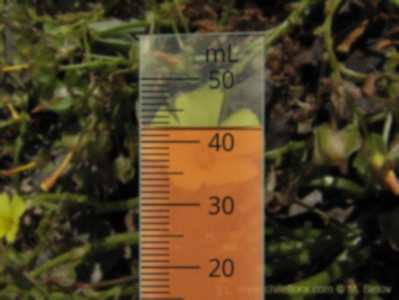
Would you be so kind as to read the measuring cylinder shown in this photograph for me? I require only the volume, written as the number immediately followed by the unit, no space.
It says 42mL
